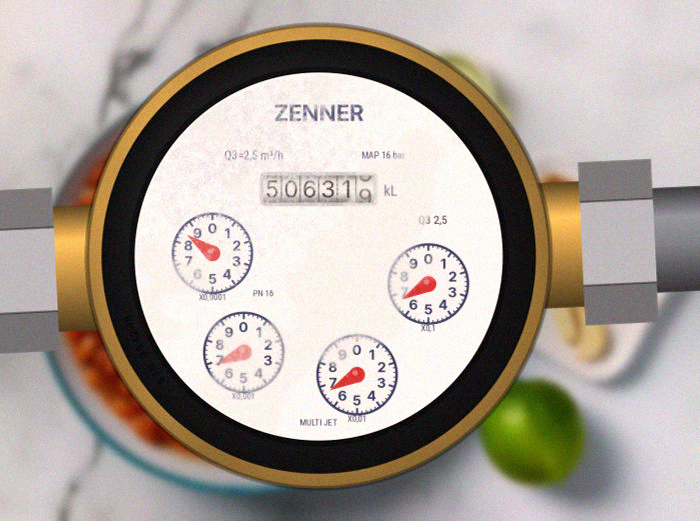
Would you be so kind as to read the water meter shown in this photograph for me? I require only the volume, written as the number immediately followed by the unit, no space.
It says 506318.6668kL
